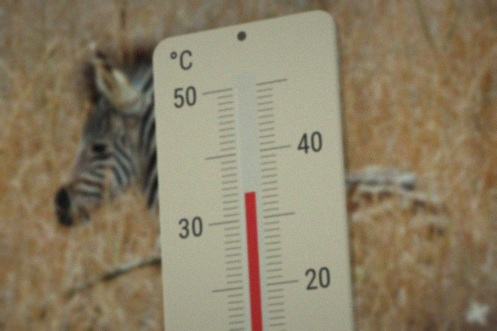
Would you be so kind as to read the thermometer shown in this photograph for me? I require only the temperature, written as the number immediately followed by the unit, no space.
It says 34°C
